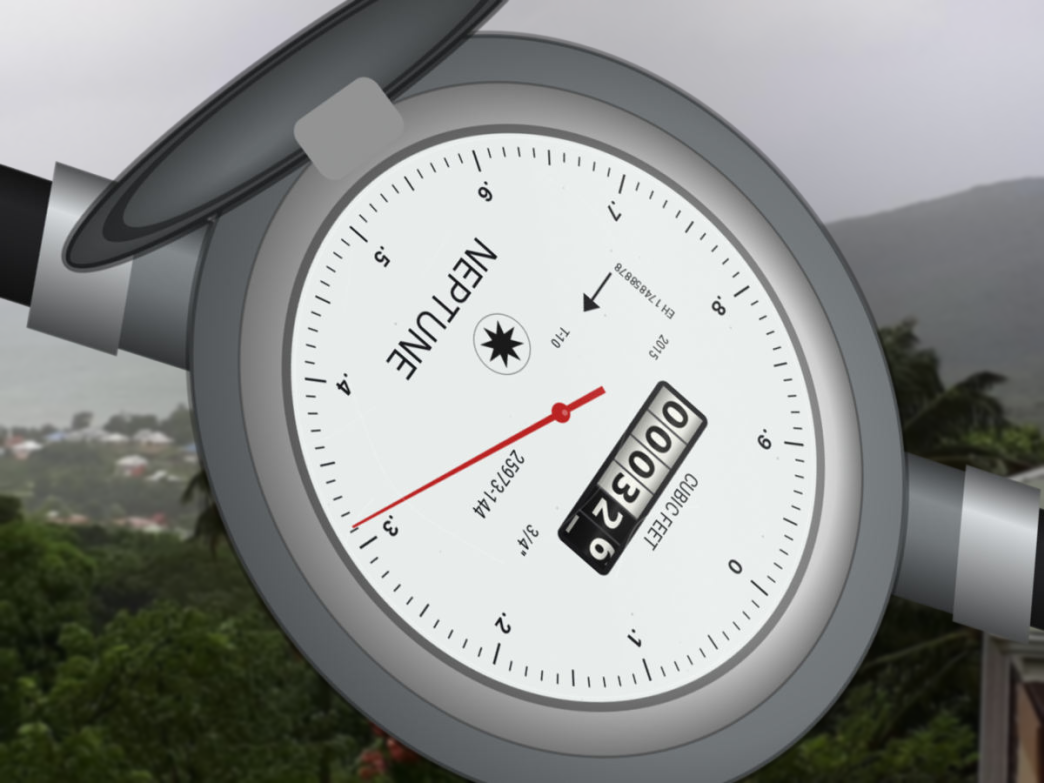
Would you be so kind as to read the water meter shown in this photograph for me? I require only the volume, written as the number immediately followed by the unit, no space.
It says 326.31ft³
